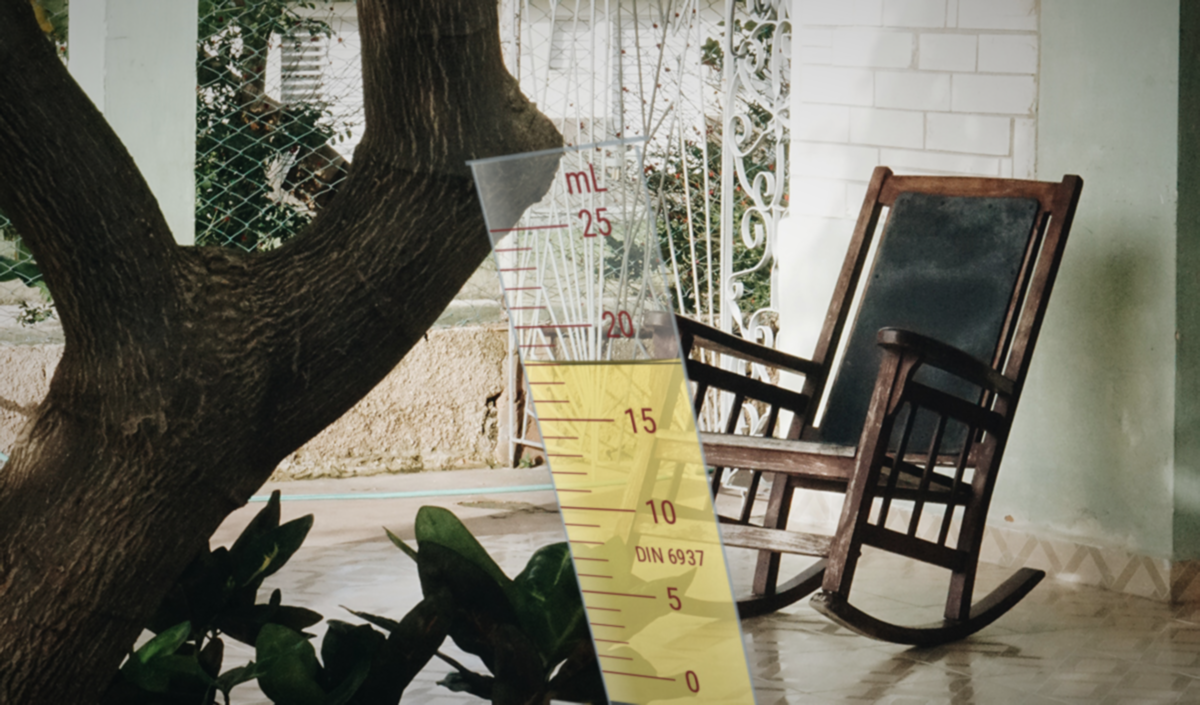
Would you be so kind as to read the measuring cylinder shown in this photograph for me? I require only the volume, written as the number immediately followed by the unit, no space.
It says 18mL
